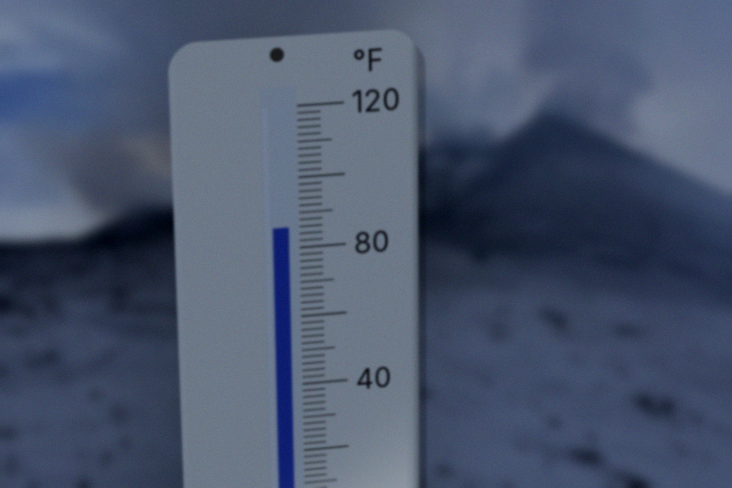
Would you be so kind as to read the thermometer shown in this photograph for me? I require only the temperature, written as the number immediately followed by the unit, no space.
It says 86°F
